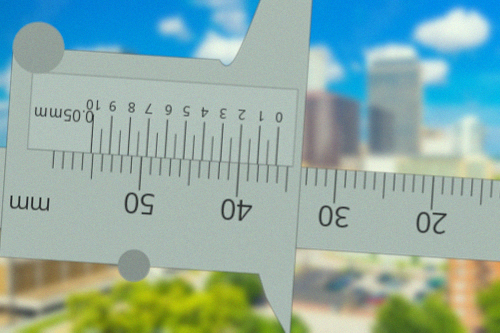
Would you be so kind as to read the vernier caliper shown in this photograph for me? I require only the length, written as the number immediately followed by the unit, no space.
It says 36.2mm
